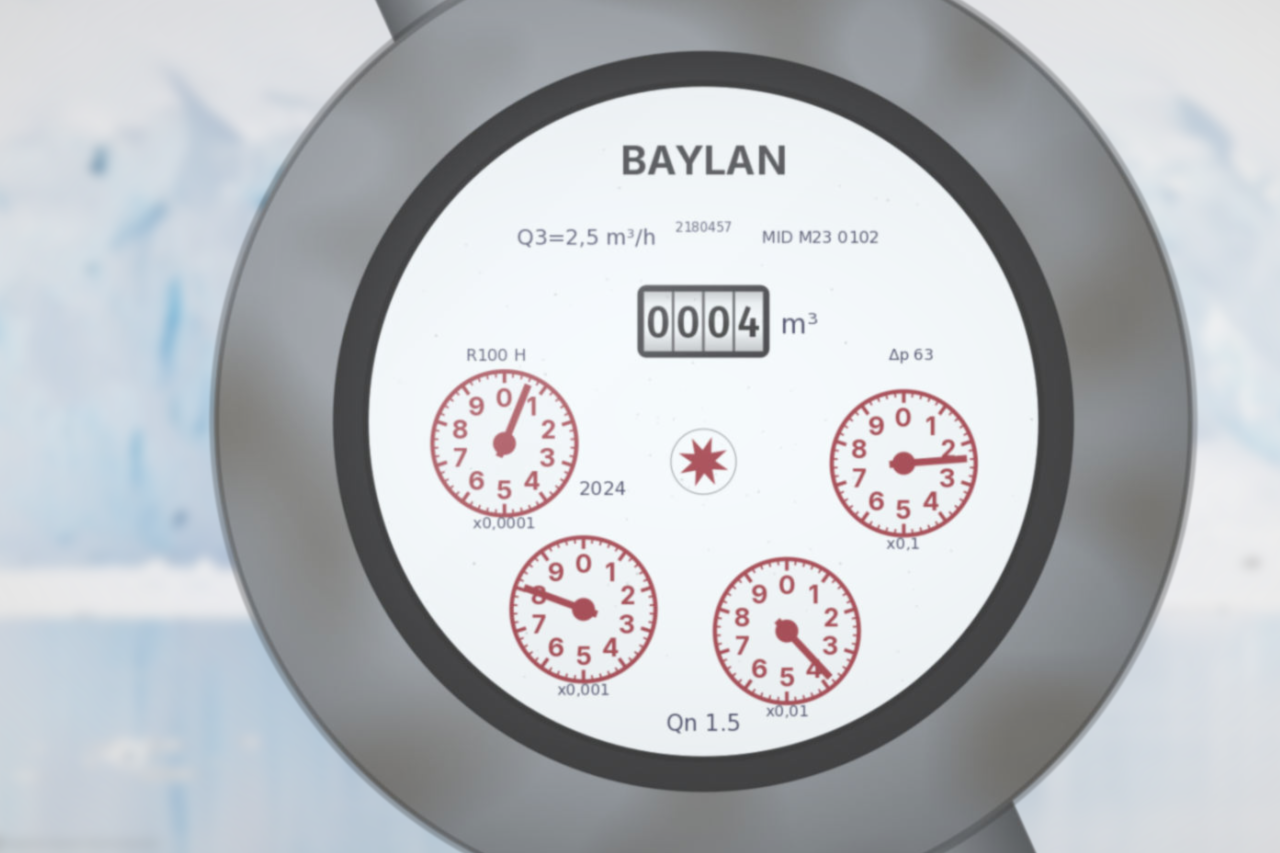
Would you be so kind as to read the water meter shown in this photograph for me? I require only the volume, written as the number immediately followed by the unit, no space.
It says 4.2380m³
